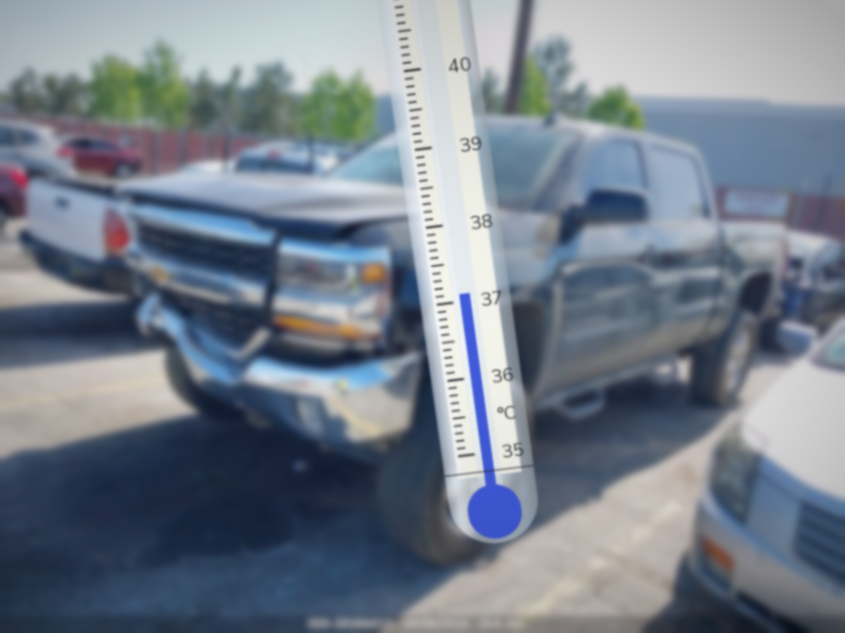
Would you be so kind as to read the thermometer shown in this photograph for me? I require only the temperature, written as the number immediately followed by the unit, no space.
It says 37.1°C
